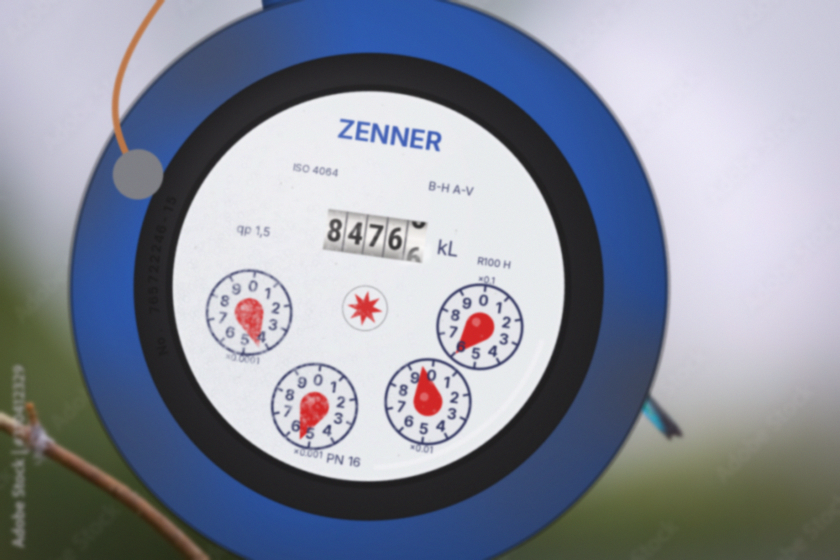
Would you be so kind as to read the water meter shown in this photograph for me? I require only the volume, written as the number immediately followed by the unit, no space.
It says 84765.5954kL
